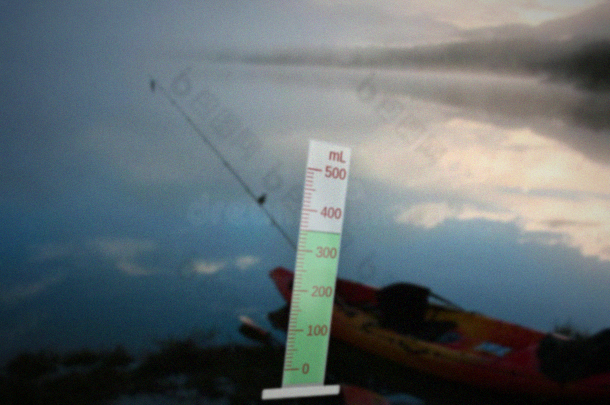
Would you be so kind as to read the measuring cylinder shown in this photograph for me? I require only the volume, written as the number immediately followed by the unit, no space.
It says 350mL
